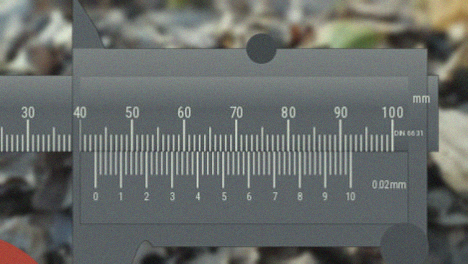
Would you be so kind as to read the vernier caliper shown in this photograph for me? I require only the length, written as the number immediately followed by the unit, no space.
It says 43.0mm
